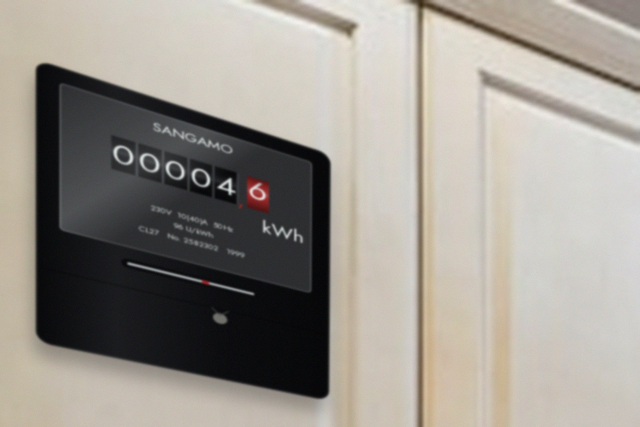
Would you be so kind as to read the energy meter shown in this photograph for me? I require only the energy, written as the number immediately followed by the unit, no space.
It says 4.6kWh
